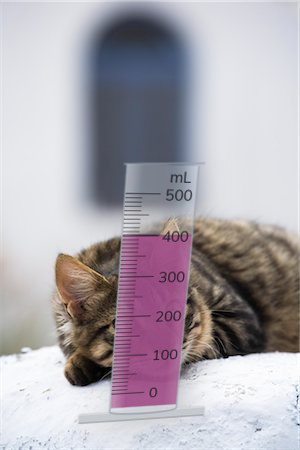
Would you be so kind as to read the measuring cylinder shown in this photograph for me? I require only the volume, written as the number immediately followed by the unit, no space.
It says 400mL
